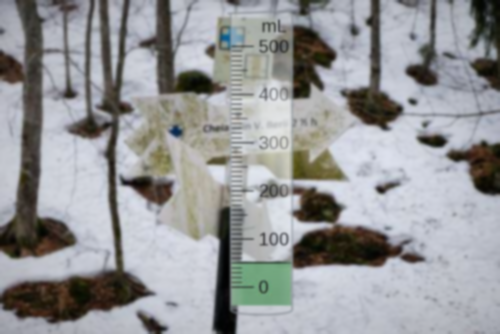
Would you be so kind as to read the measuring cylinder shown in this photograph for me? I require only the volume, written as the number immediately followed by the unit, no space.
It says 50mL
